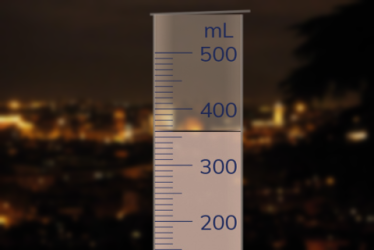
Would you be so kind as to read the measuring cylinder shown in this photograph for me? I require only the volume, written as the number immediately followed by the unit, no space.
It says 360mL
